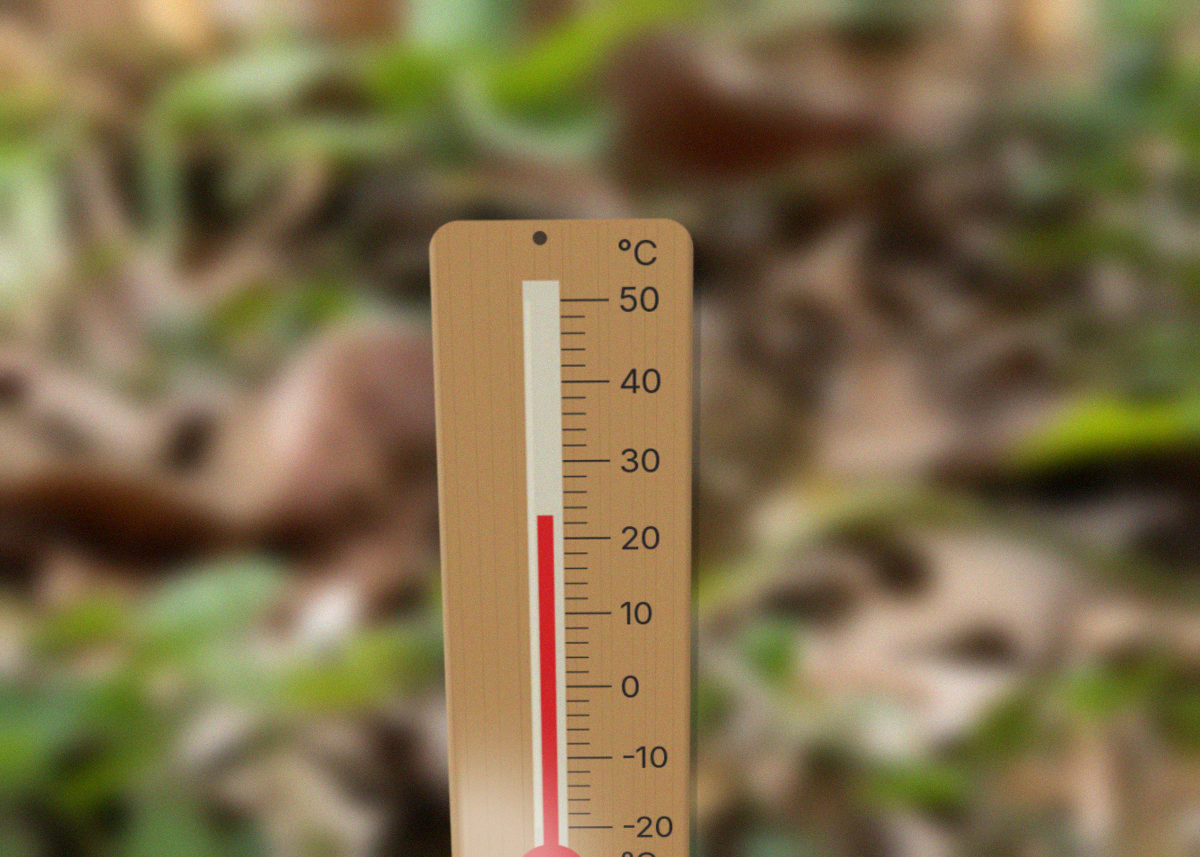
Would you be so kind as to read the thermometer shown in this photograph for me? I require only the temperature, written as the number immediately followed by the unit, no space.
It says 23°C
